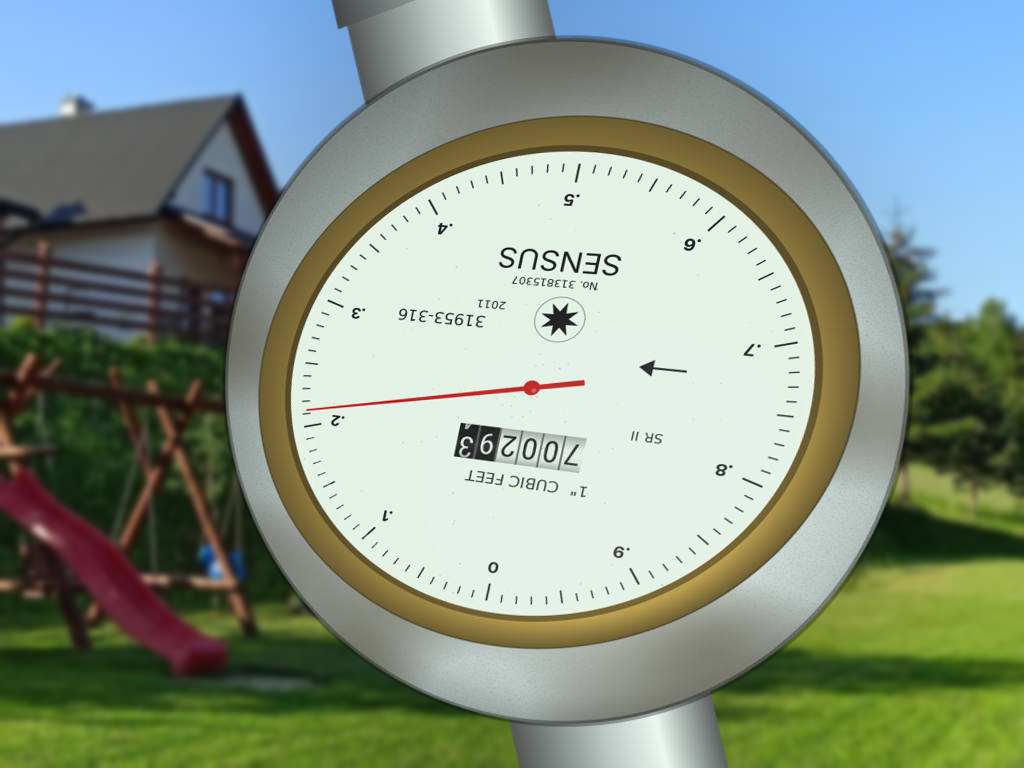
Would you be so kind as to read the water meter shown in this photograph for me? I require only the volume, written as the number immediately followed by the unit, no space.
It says 700293.21ft³
